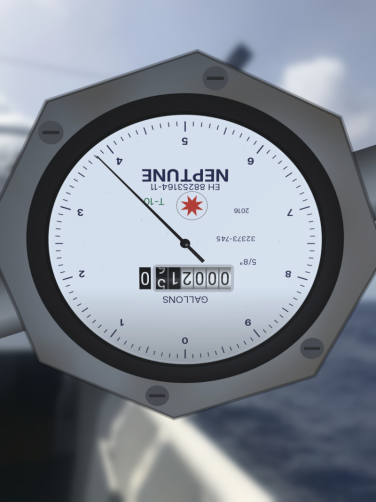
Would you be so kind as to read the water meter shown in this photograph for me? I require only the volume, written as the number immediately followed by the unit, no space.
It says 2153.8gal
